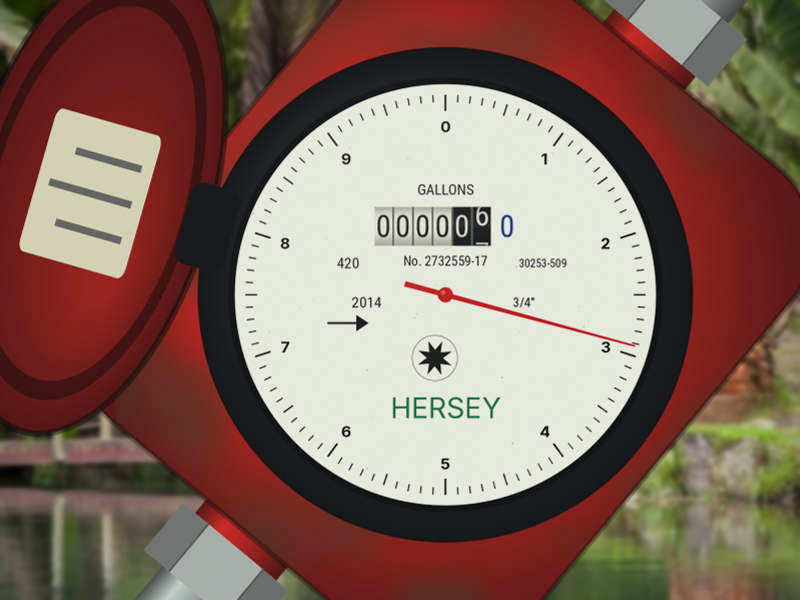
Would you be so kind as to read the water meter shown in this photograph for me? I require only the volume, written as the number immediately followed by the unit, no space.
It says 62.9gal
